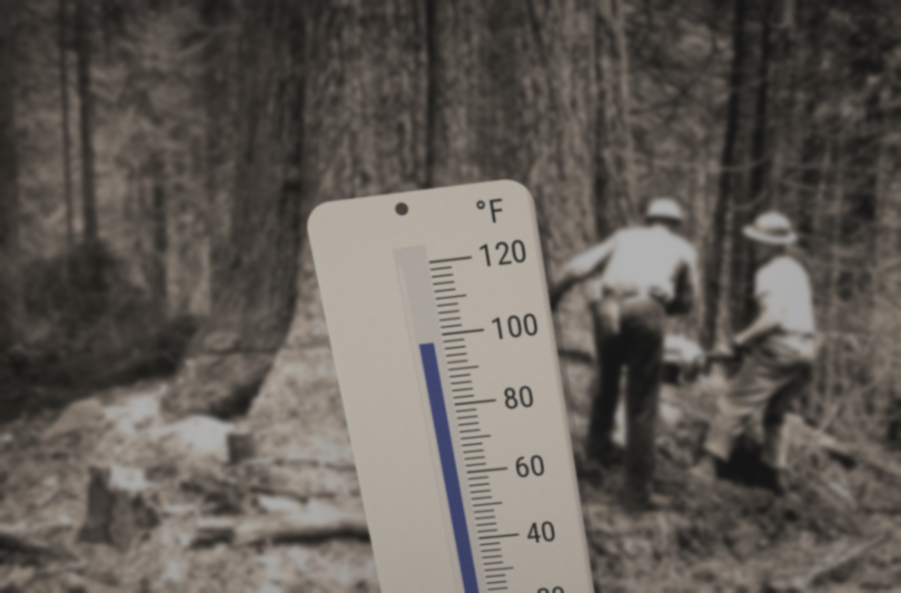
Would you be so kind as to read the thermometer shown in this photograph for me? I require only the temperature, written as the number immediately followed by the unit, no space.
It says 98°F
